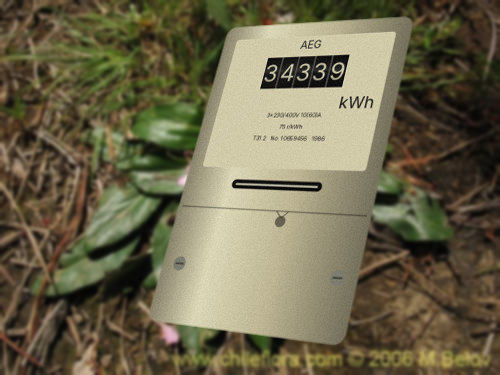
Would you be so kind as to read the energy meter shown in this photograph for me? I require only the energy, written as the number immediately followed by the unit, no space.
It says 34339kWh
